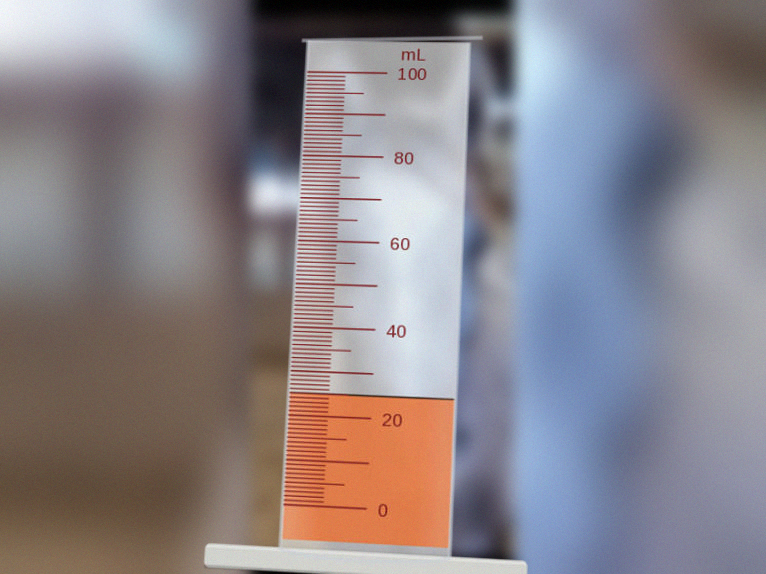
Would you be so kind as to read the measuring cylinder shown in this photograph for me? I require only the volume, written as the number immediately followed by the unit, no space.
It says 25mL
